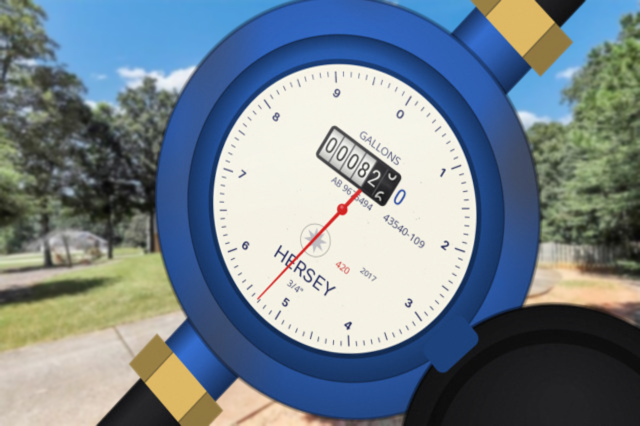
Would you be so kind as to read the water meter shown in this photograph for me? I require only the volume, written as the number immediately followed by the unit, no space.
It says 8255.3gal
